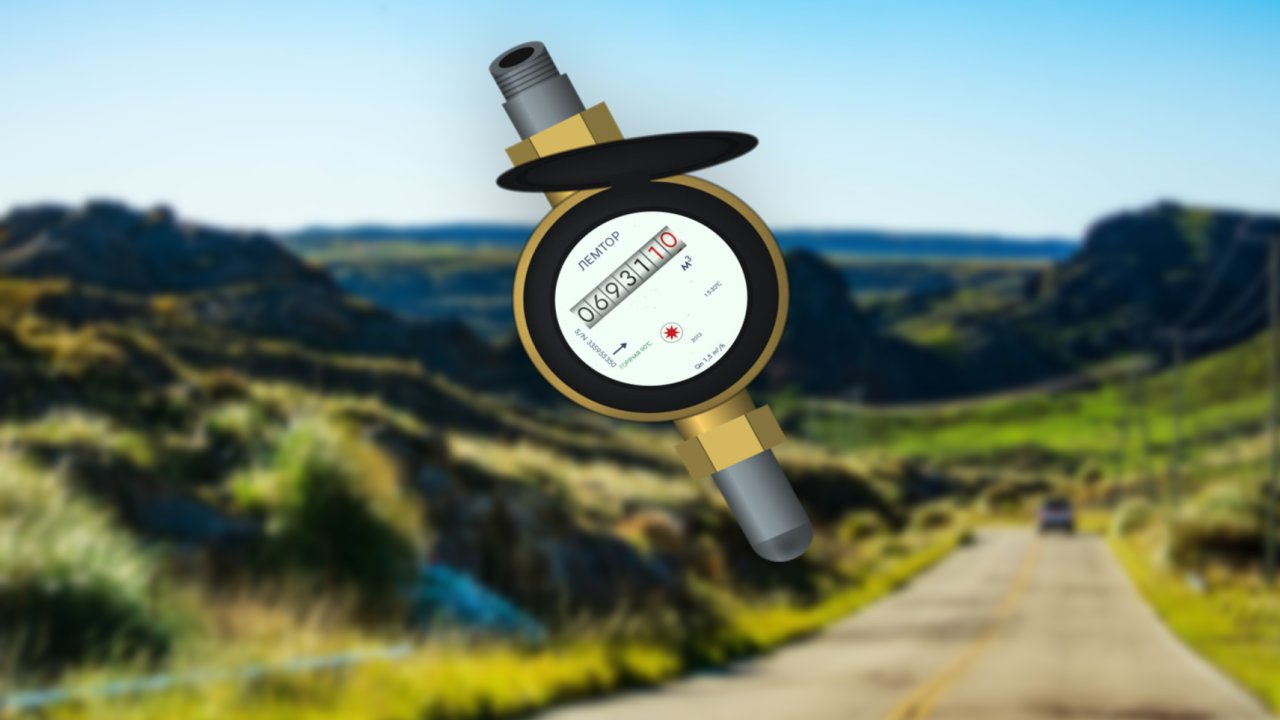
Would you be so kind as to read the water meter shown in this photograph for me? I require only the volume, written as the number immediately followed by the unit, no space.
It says 6931.10m³
